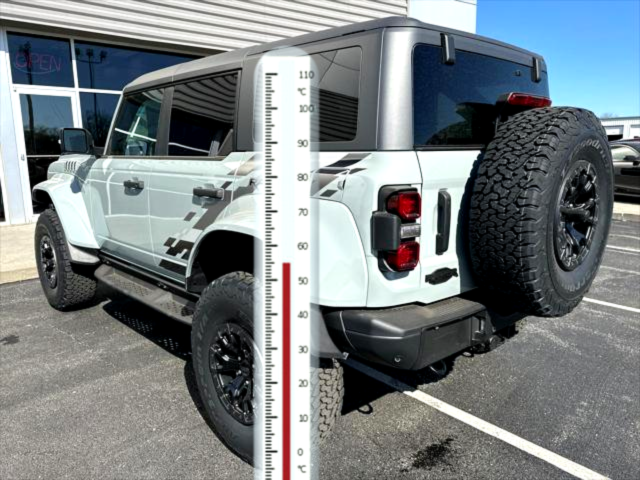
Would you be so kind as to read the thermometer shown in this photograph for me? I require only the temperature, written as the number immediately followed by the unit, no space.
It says 55°C
